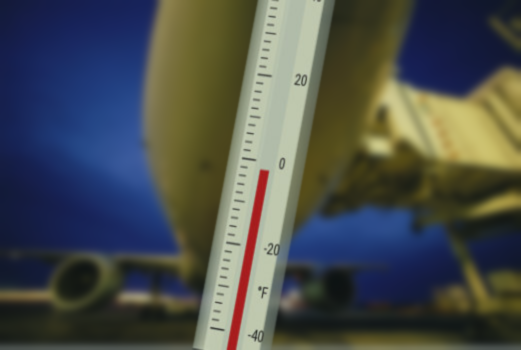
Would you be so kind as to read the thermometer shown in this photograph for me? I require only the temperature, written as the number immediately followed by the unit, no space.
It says -2°F
